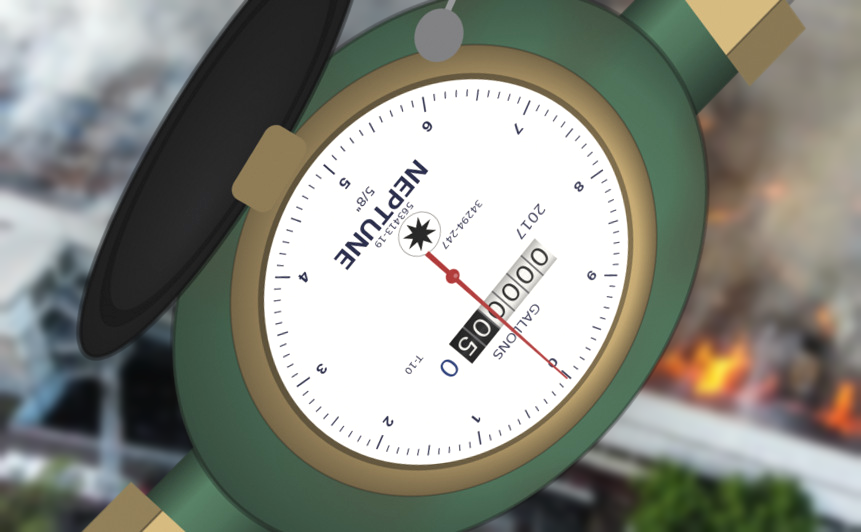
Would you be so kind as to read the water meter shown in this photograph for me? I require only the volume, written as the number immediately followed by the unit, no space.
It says 50.0gal
